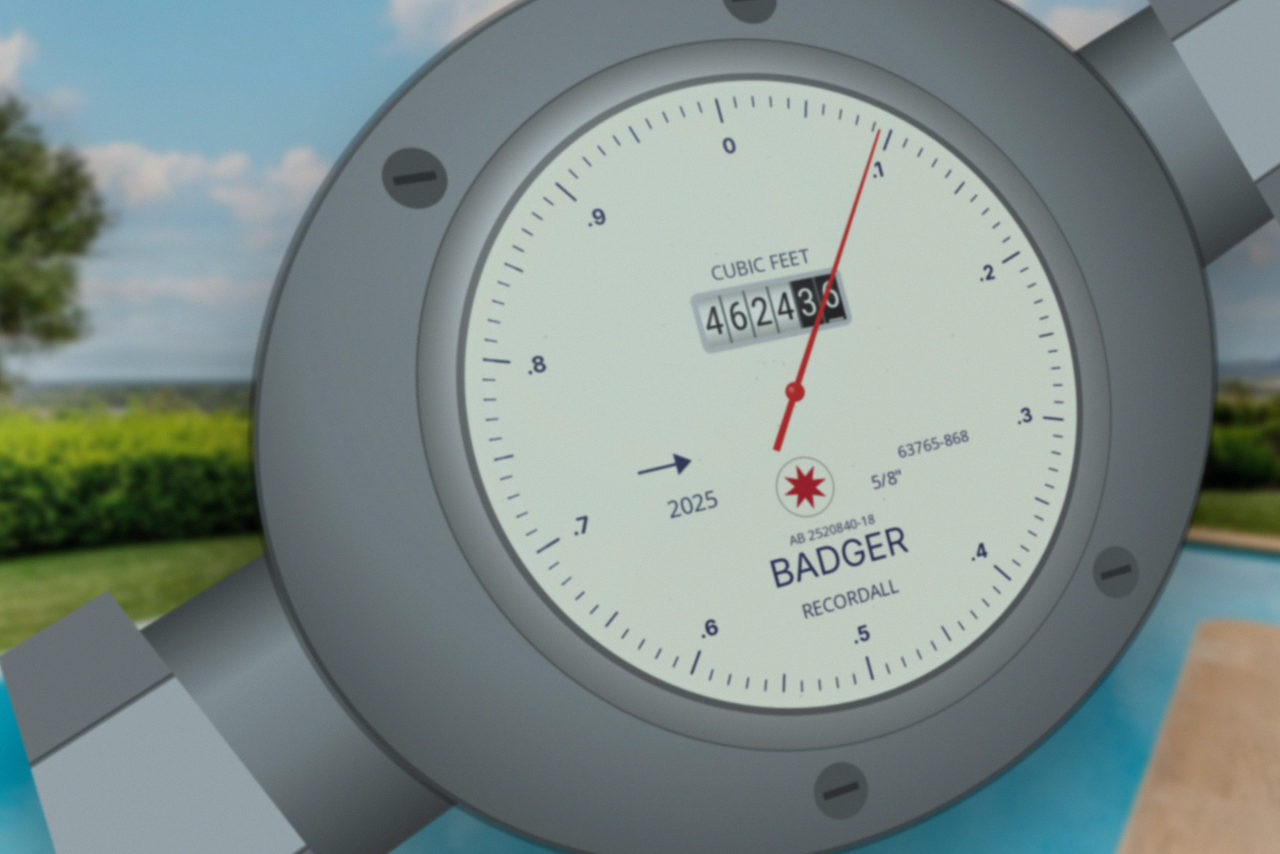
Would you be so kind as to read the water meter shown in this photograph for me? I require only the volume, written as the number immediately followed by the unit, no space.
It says 462436.09ft³
